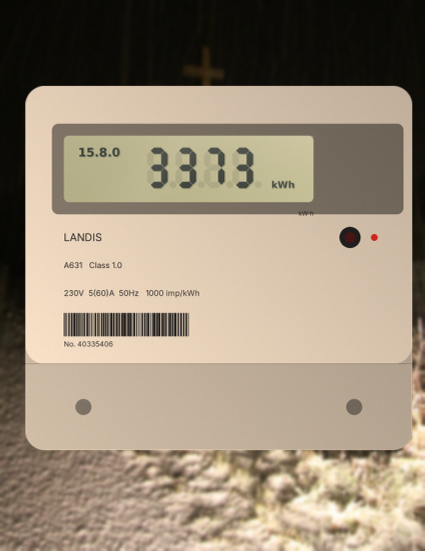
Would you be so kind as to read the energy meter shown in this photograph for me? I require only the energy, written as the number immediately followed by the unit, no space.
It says 3373kWh
